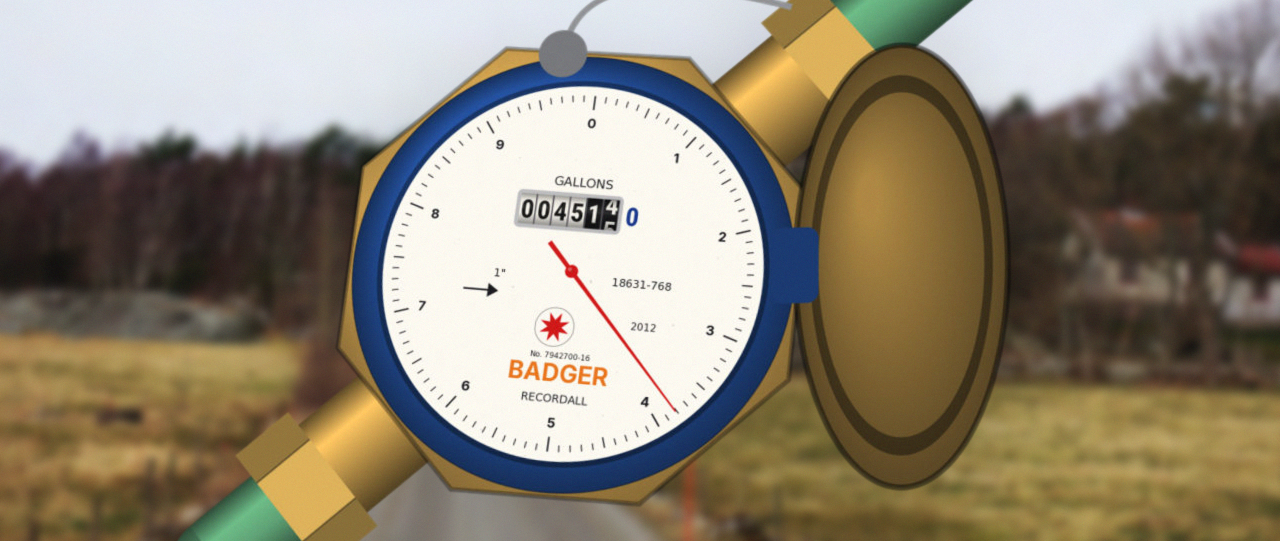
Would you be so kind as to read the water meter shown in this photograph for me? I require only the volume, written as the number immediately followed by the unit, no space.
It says 45143.8gal
